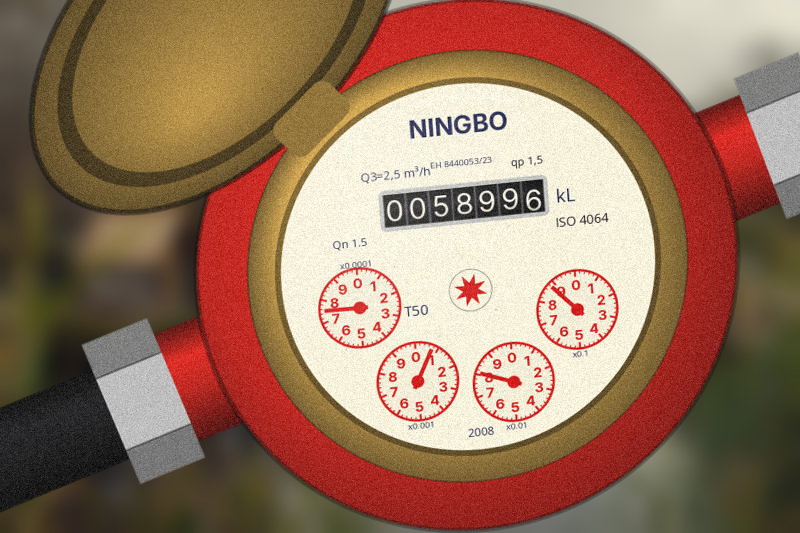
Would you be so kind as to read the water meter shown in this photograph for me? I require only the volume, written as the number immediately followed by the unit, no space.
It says 58995.8807kL
